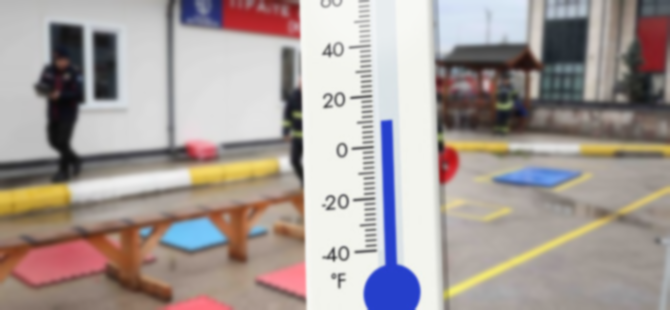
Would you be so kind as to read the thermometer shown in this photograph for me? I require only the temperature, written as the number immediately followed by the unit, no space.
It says 10°F
